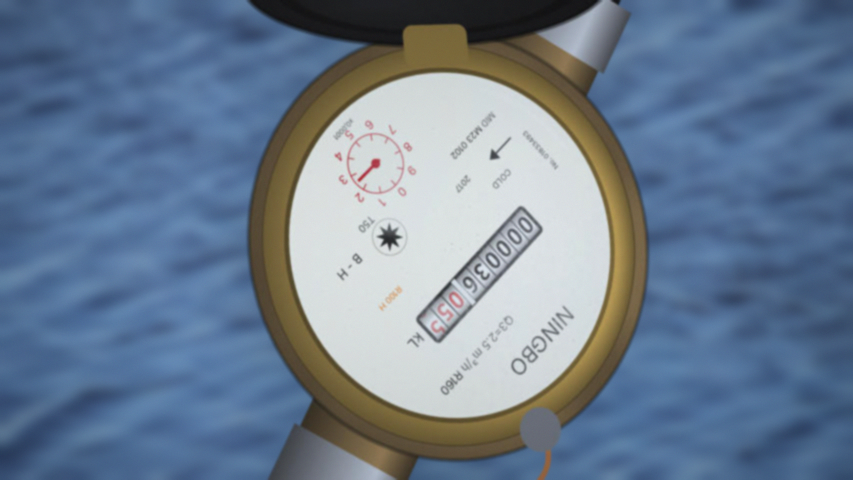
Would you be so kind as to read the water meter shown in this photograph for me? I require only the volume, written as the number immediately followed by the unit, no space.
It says 36.0552kL
